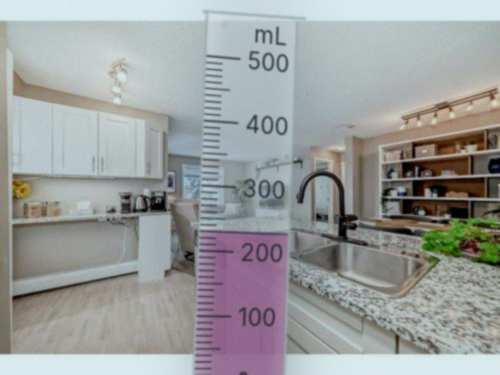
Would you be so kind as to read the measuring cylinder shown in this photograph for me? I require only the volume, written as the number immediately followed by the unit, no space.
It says 230mL
